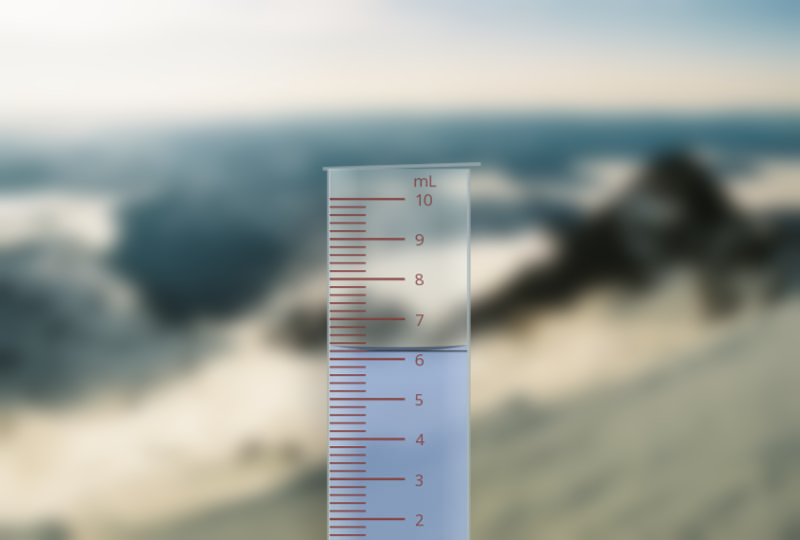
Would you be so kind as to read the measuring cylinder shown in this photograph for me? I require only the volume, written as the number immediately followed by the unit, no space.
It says 6.2mL
